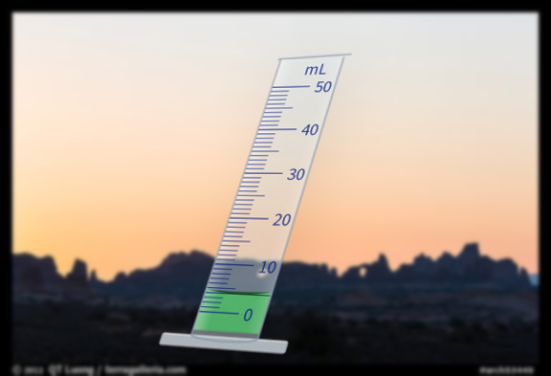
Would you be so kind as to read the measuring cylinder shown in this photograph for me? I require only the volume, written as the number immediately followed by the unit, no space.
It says 4mL
